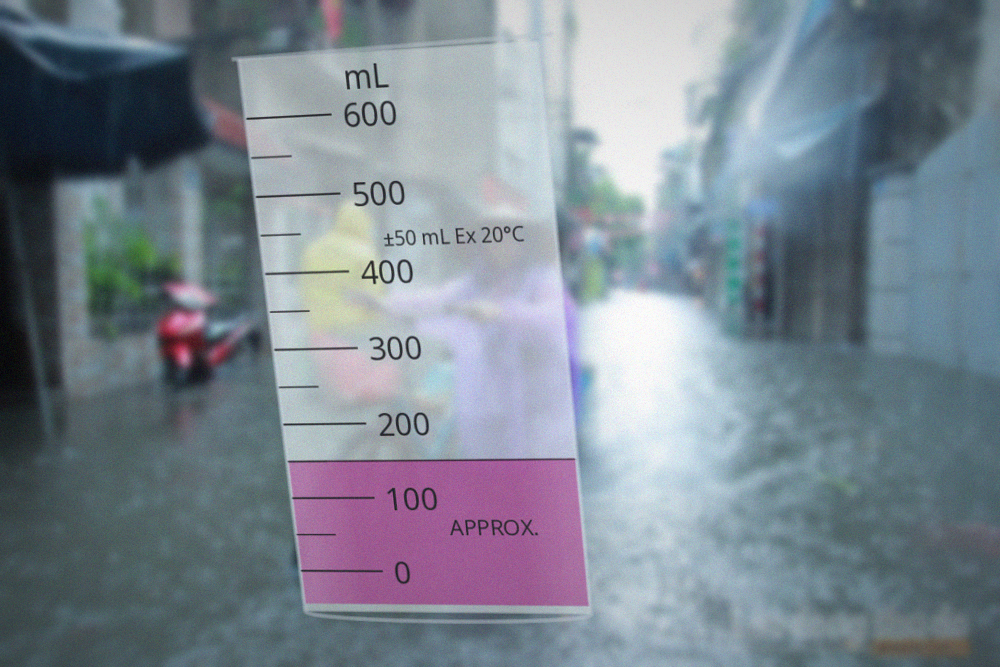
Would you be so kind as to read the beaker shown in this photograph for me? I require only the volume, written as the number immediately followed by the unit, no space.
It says 150mL
